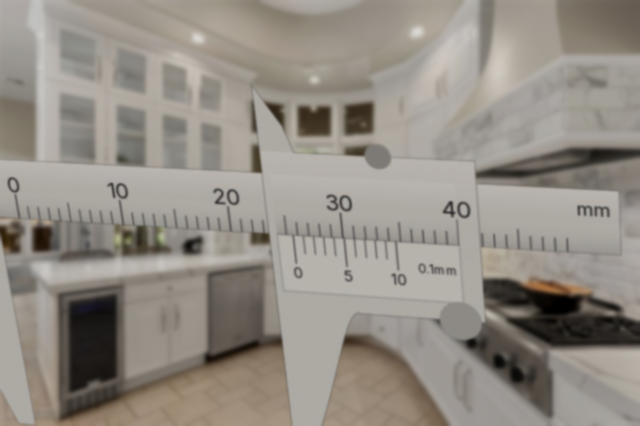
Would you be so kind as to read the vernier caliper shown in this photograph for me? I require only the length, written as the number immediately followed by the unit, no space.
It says 25.6mm
